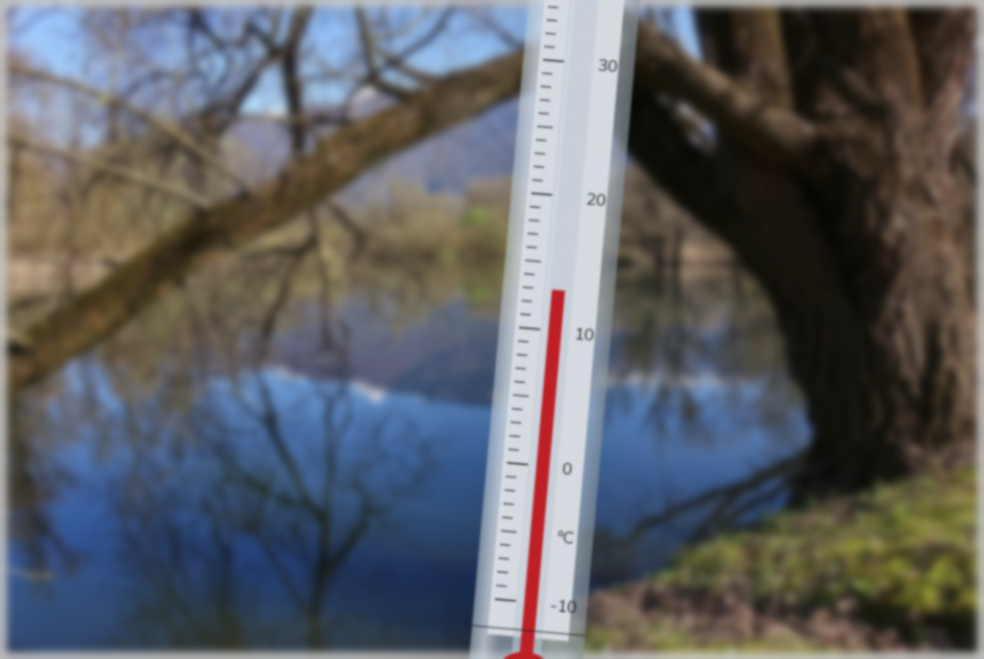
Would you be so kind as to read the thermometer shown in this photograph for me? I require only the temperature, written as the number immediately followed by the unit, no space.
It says 13°C
